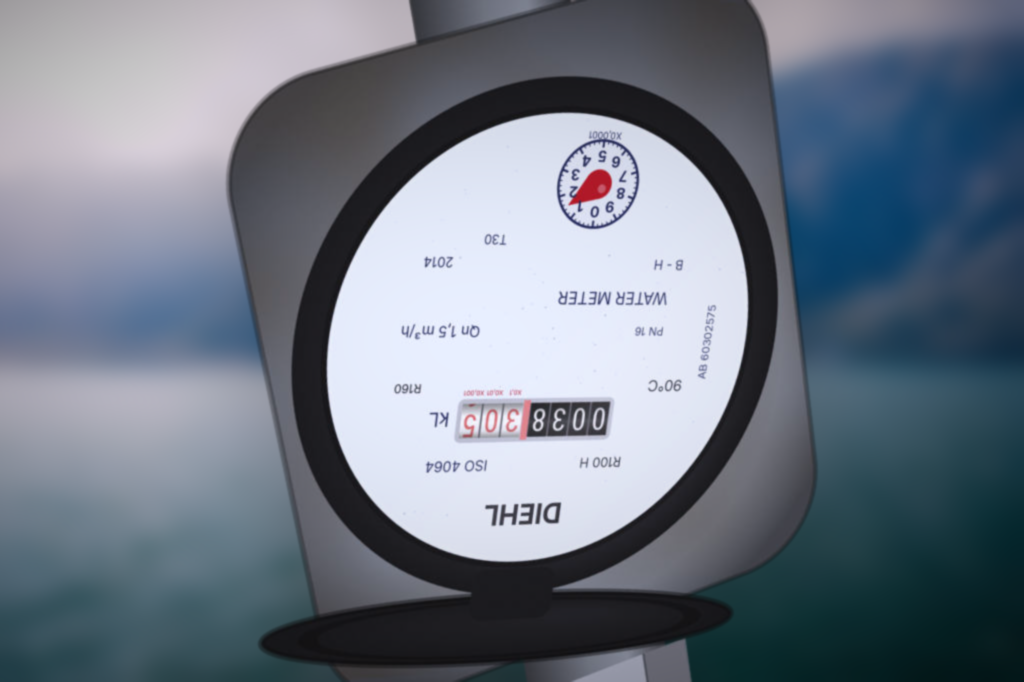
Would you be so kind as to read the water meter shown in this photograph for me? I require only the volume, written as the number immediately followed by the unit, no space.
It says 38.3051kL
